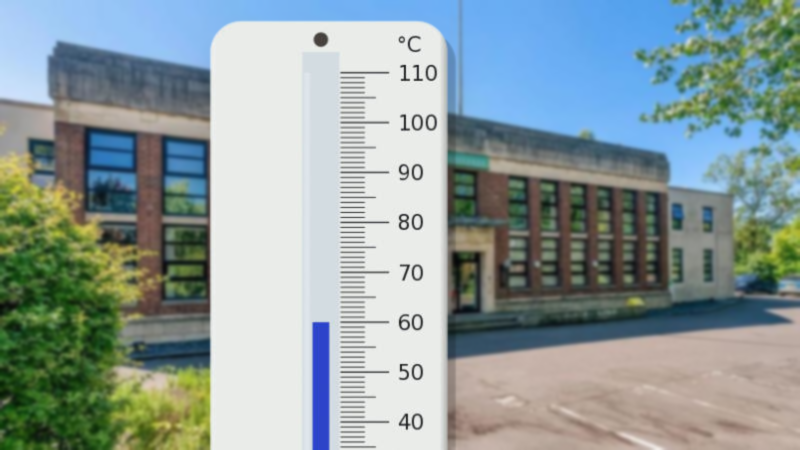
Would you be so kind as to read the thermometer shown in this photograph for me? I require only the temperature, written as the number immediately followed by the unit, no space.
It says 60°C
